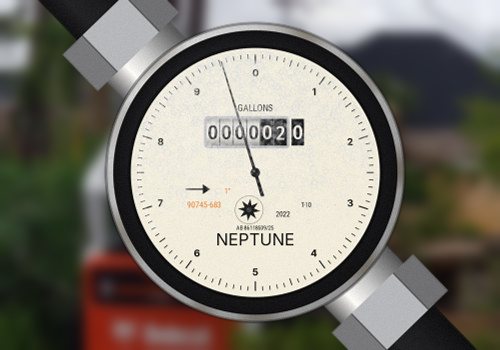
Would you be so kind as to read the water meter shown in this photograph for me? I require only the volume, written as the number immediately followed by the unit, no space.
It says 19.5gal
